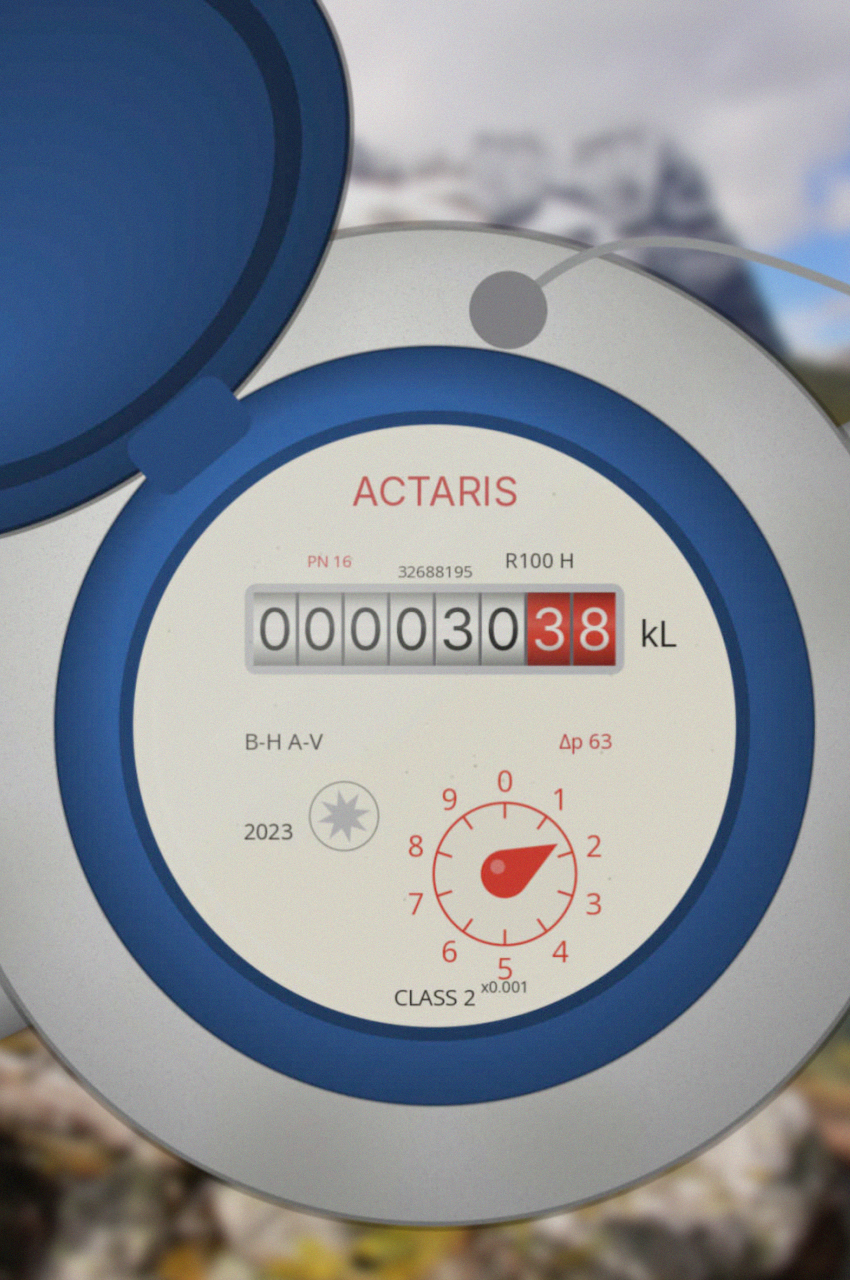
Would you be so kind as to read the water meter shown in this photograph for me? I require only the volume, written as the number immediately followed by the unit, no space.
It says 30.381kL
